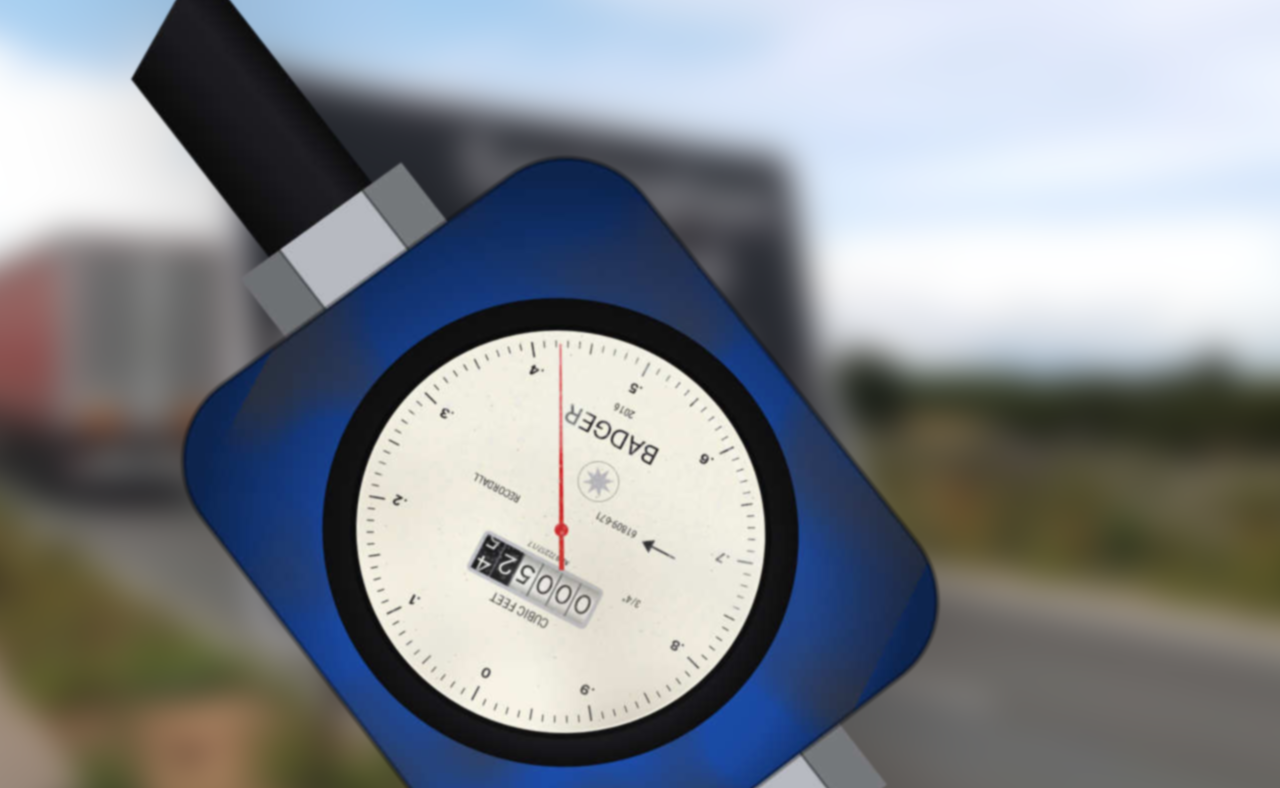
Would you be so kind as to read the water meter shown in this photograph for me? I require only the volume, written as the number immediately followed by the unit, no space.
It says 524.42ft³
